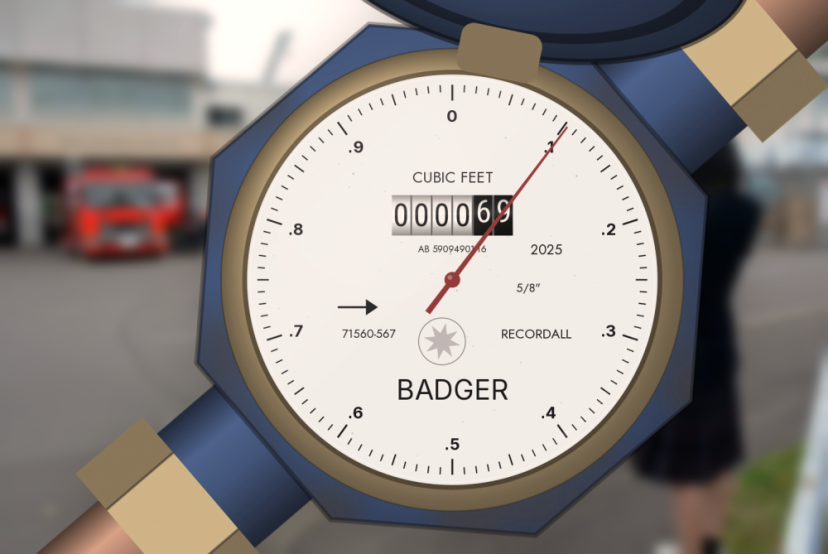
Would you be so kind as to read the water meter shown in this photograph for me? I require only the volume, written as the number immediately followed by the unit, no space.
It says 69.10ft³
